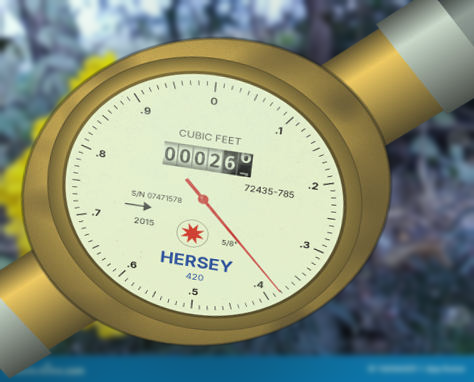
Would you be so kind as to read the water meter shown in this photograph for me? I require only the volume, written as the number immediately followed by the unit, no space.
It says 266.38ft³
